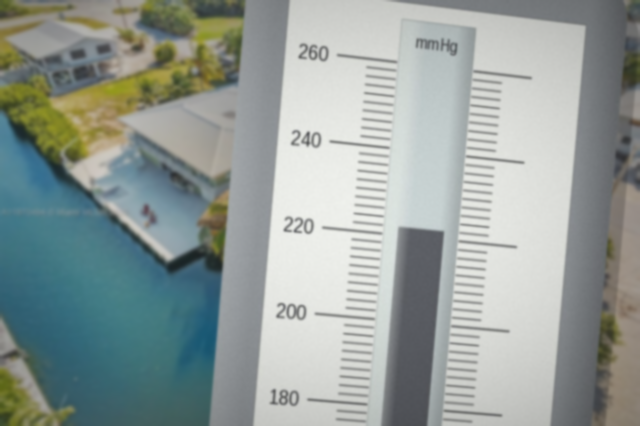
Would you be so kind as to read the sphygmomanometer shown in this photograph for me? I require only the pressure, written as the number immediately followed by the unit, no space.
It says 222mmHg
